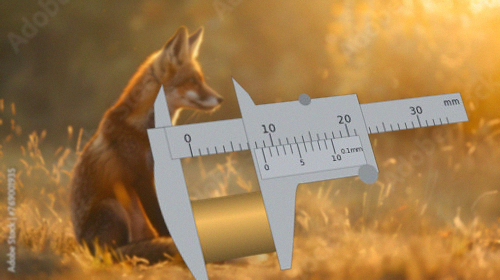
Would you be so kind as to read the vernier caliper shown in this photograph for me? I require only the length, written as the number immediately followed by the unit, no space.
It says 8.6mm
